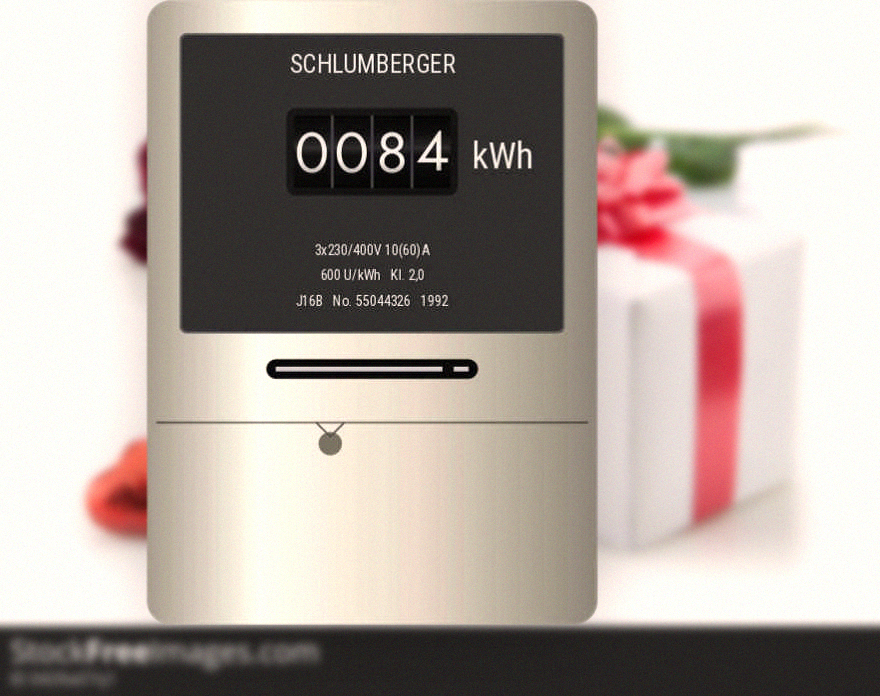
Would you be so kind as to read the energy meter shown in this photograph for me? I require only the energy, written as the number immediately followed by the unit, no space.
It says 84kWh
